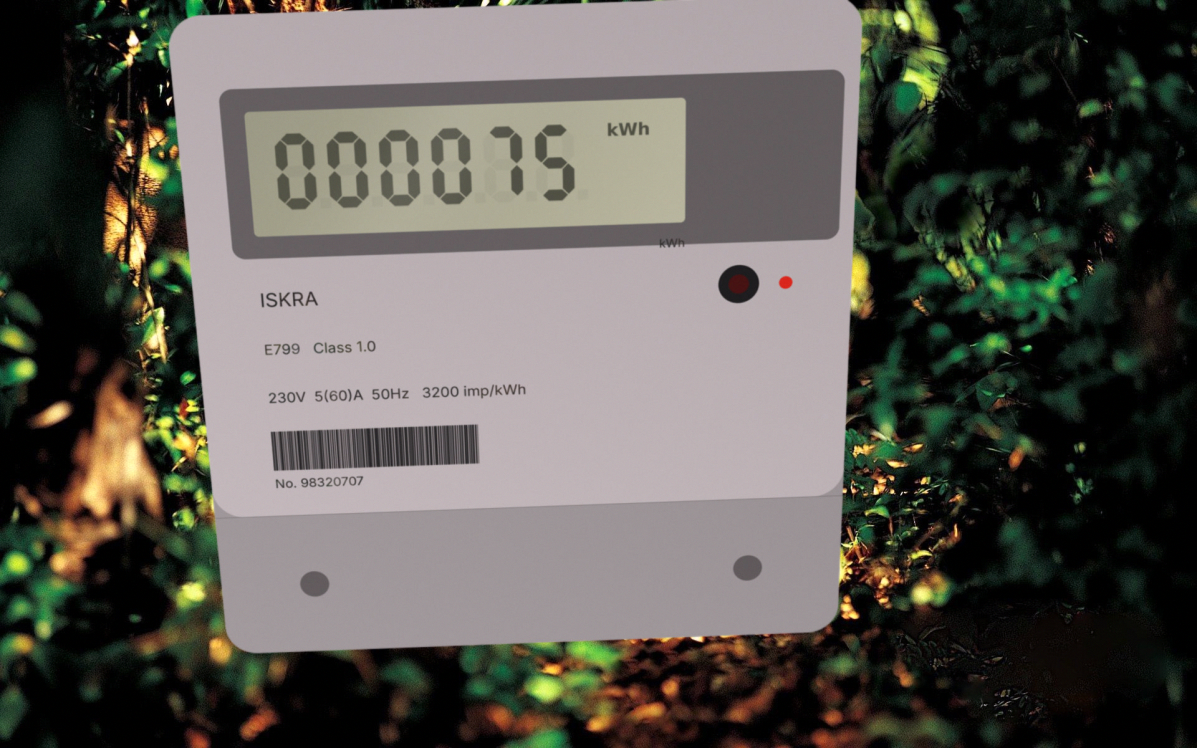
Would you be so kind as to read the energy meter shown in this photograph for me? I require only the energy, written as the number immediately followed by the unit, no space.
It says 75kWh
